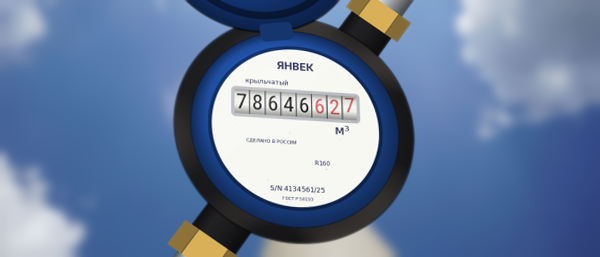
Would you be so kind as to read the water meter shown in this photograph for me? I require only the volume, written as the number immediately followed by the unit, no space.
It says 78646.627m³
